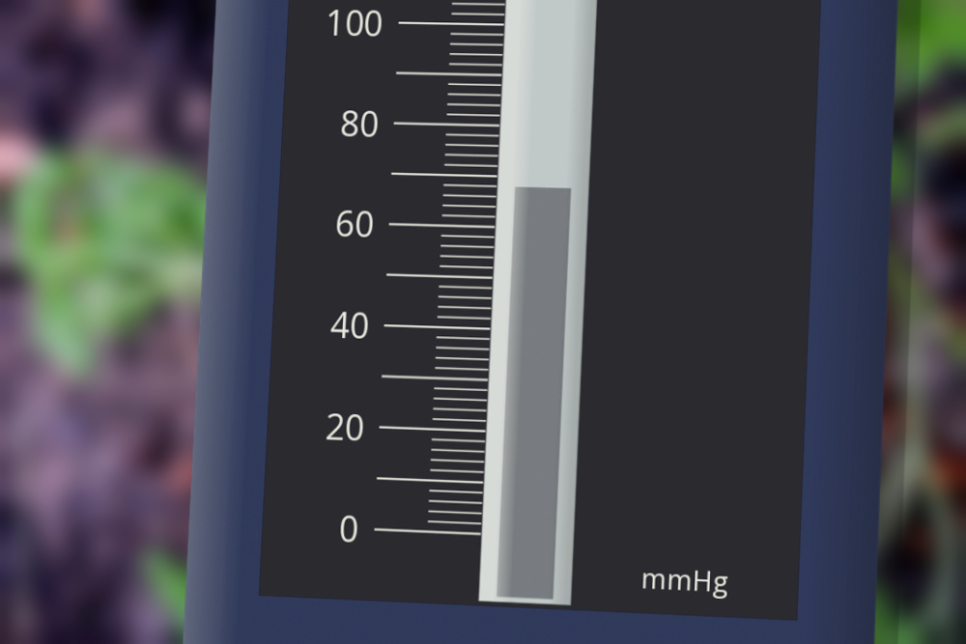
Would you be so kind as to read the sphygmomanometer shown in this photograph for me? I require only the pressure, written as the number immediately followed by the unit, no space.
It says 68mmHg
